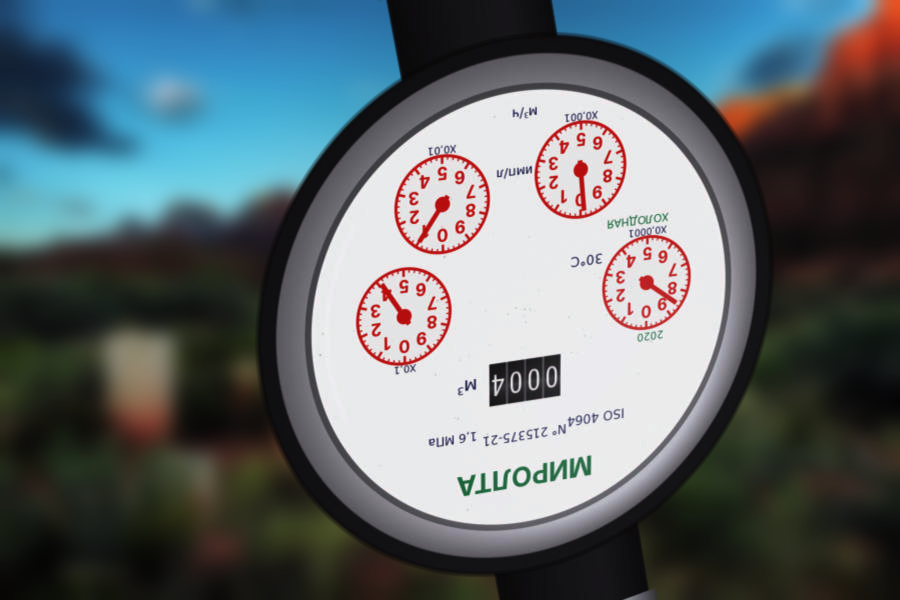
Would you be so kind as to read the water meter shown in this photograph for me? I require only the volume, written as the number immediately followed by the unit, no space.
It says 4.4098m³
